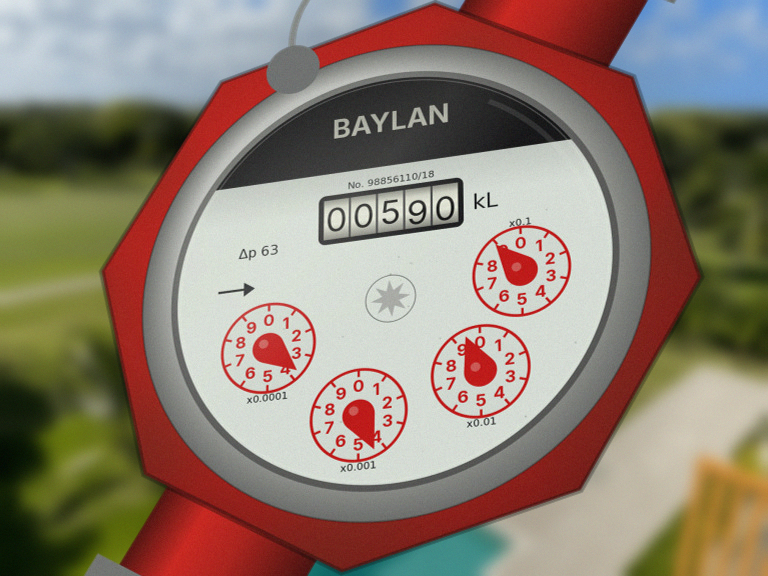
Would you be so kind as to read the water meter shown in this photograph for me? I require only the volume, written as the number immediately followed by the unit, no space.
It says 589.8943kL
